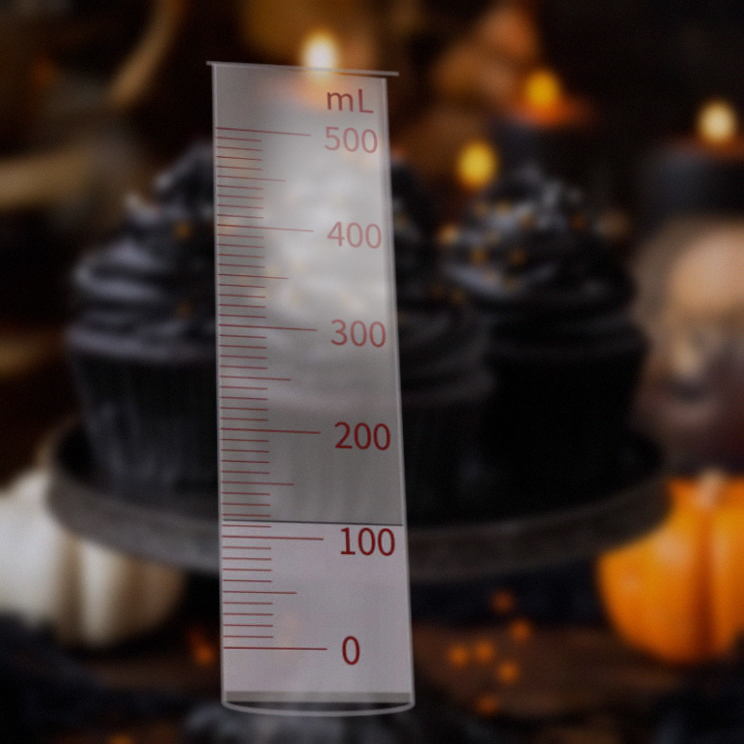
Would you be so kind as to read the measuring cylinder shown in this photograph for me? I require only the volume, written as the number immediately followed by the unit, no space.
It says 115mL
